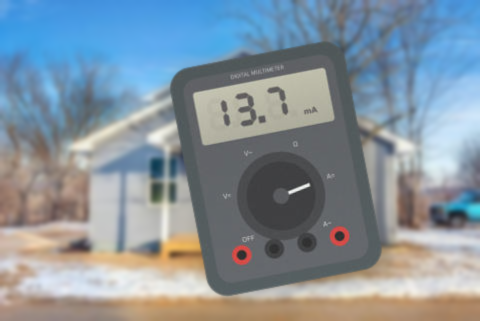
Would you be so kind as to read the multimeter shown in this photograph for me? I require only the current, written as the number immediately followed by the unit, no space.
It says 13.7mA
